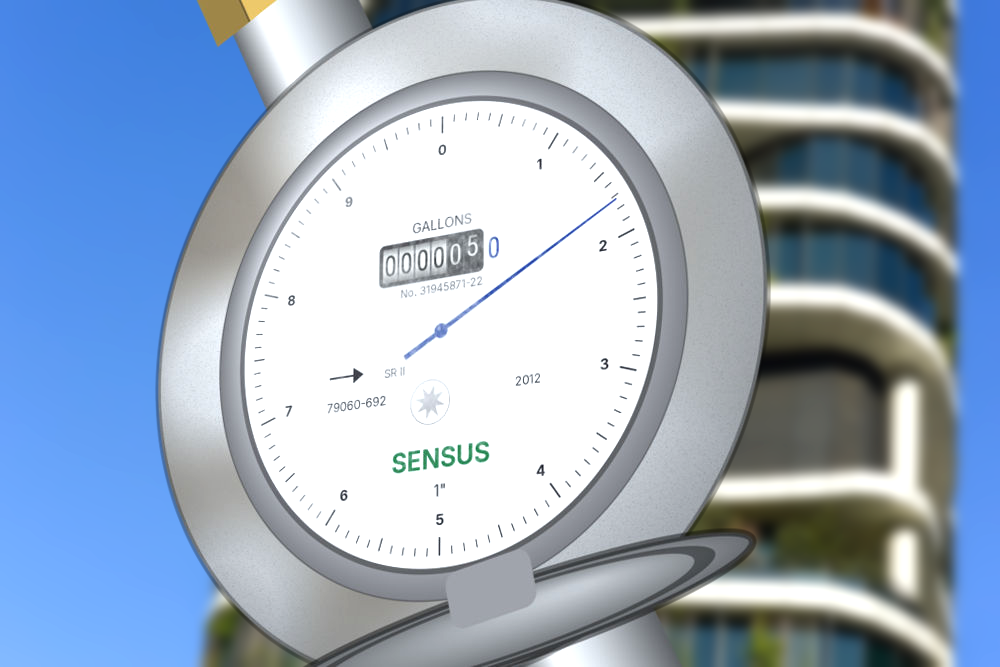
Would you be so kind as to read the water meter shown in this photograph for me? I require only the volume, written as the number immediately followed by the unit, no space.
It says 51.7gal
